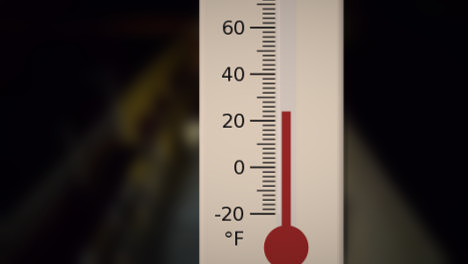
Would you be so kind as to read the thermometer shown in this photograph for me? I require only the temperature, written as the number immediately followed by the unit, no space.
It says 24°F
